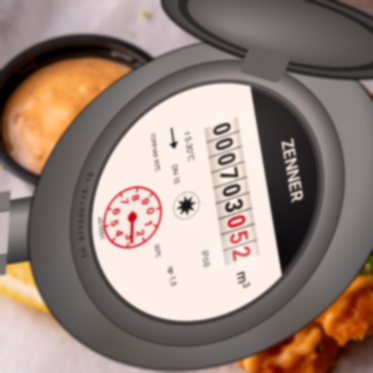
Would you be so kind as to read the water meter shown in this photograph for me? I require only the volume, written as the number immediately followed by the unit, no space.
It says 703.0522m³
